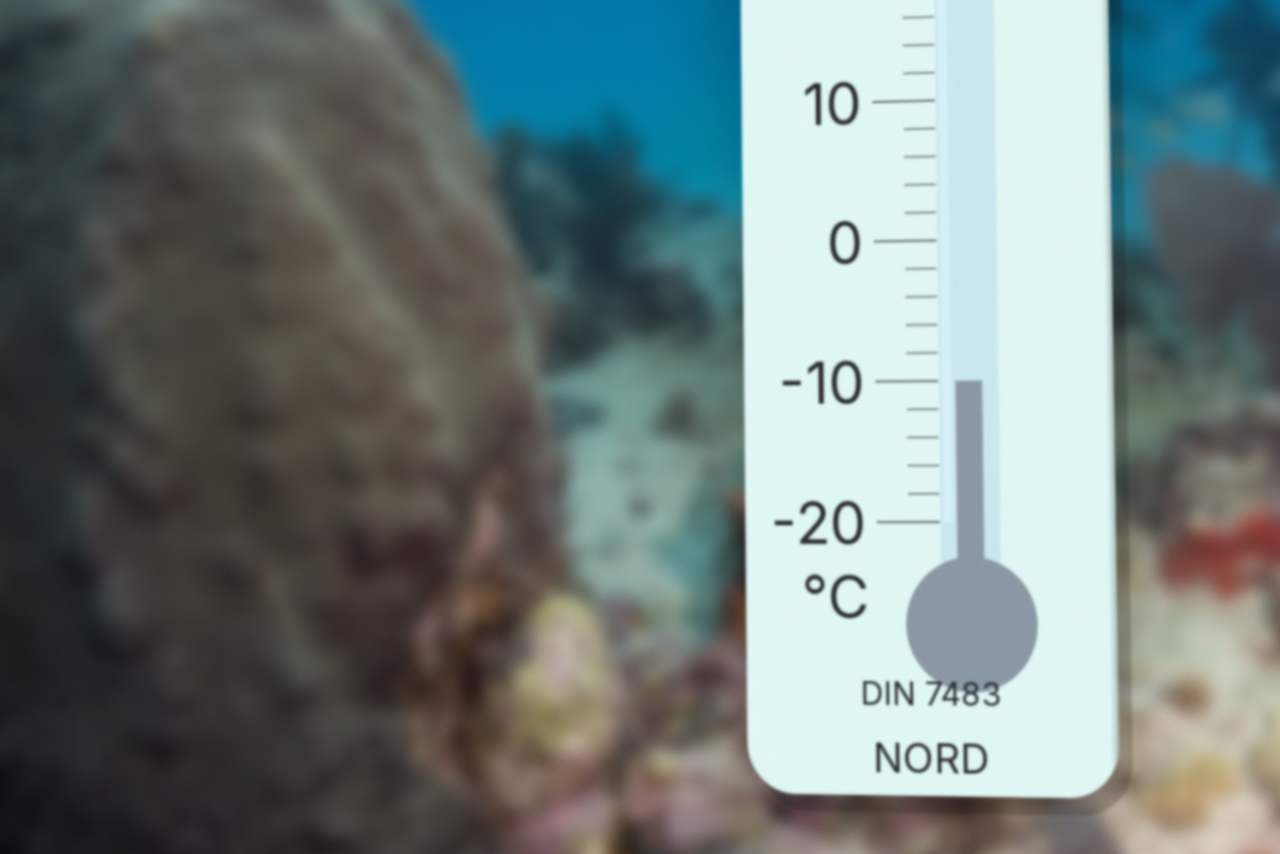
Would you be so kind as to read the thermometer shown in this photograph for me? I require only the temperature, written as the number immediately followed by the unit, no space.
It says -10°C
